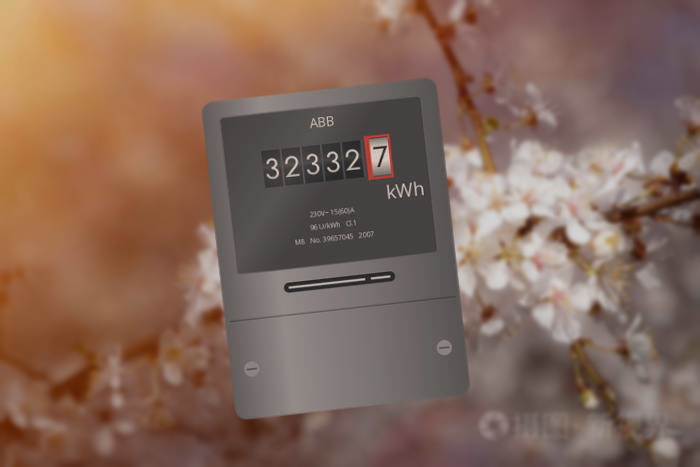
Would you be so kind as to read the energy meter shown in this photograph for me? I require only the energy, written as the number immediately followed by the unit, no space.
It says 32332.7kWh
